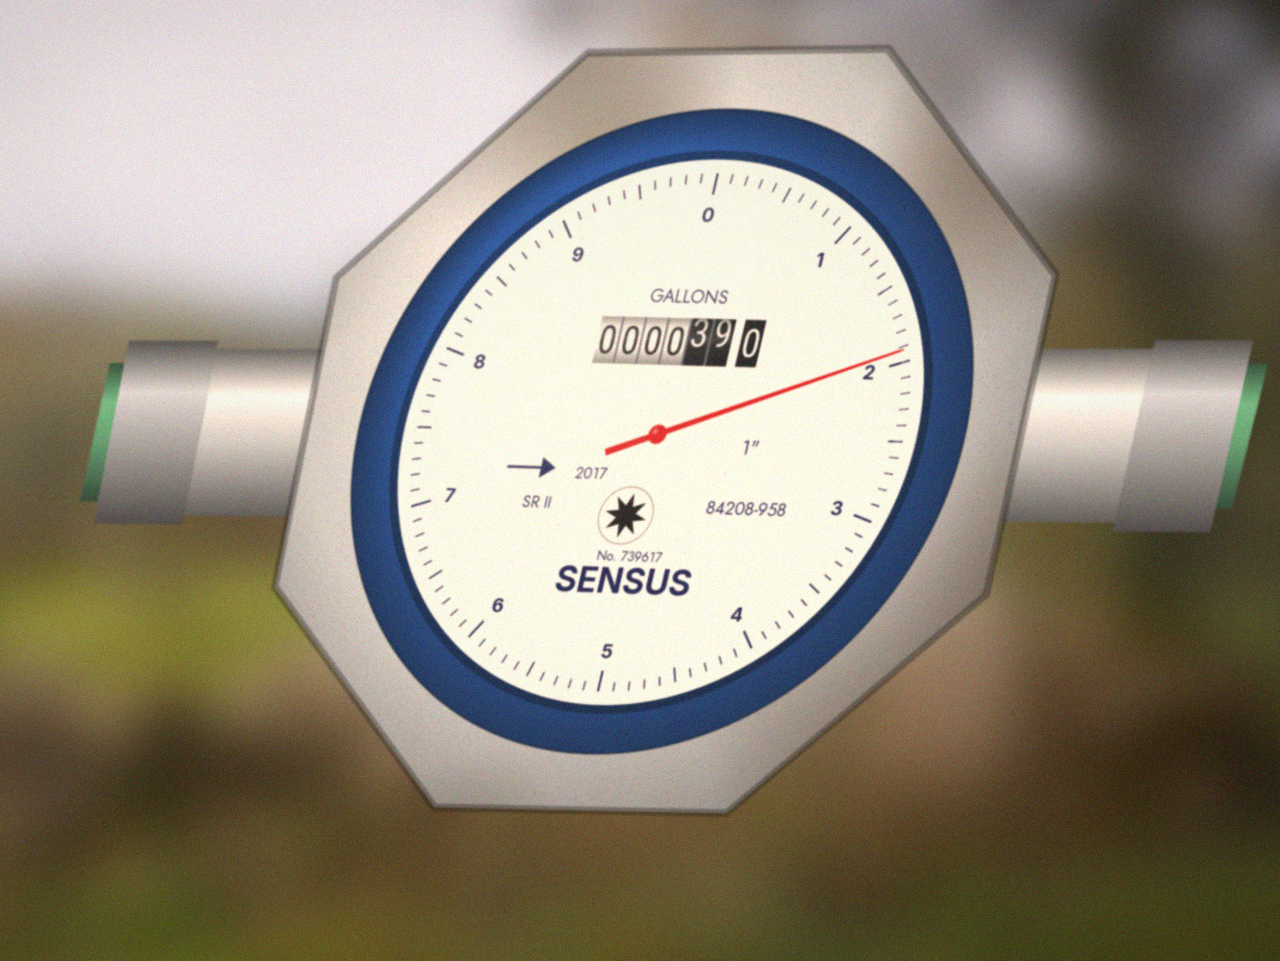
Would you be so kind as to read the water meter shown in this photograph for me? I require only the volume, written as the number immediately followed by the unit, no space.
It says 391.9gal
